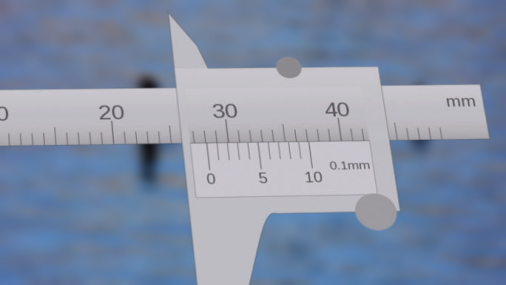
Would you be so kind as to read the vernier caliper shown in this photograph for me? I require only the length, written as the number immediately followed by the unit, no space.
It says 28.1mm
